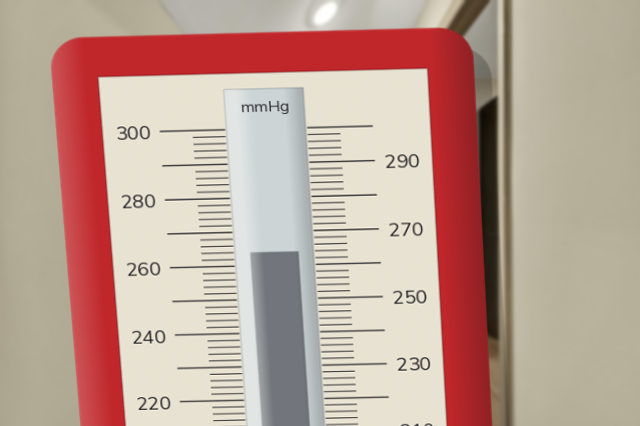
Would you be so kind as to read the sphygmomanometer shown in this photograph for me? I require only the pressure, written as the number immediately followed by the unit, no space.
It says 264mmHg
